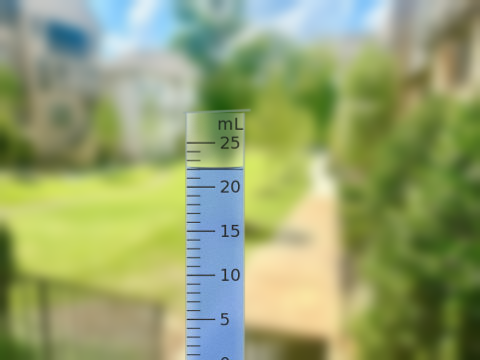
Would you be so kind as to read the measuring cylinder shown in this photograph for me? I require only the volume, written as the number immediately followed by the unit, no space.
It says 22mL
